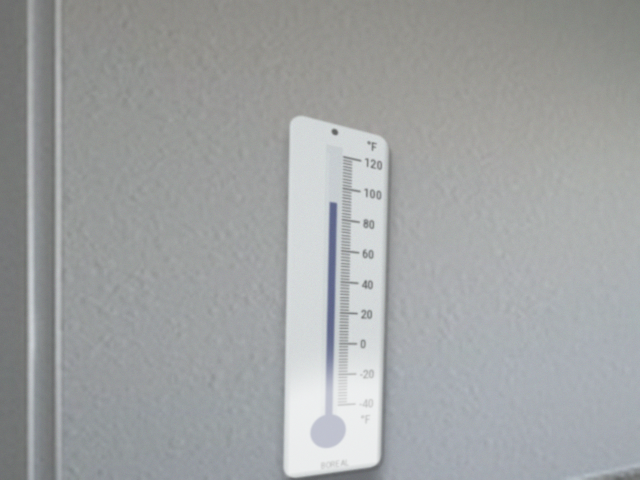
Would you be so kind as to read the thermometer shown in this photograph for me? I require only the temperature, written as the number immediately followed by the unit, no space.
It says 90°F
